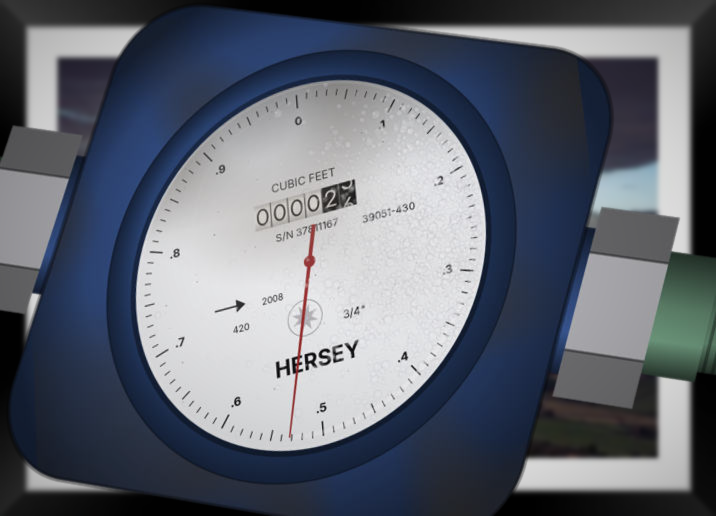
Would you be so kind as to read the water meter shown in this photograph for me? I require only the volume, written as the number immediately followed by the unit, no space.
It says 25.53ft³
